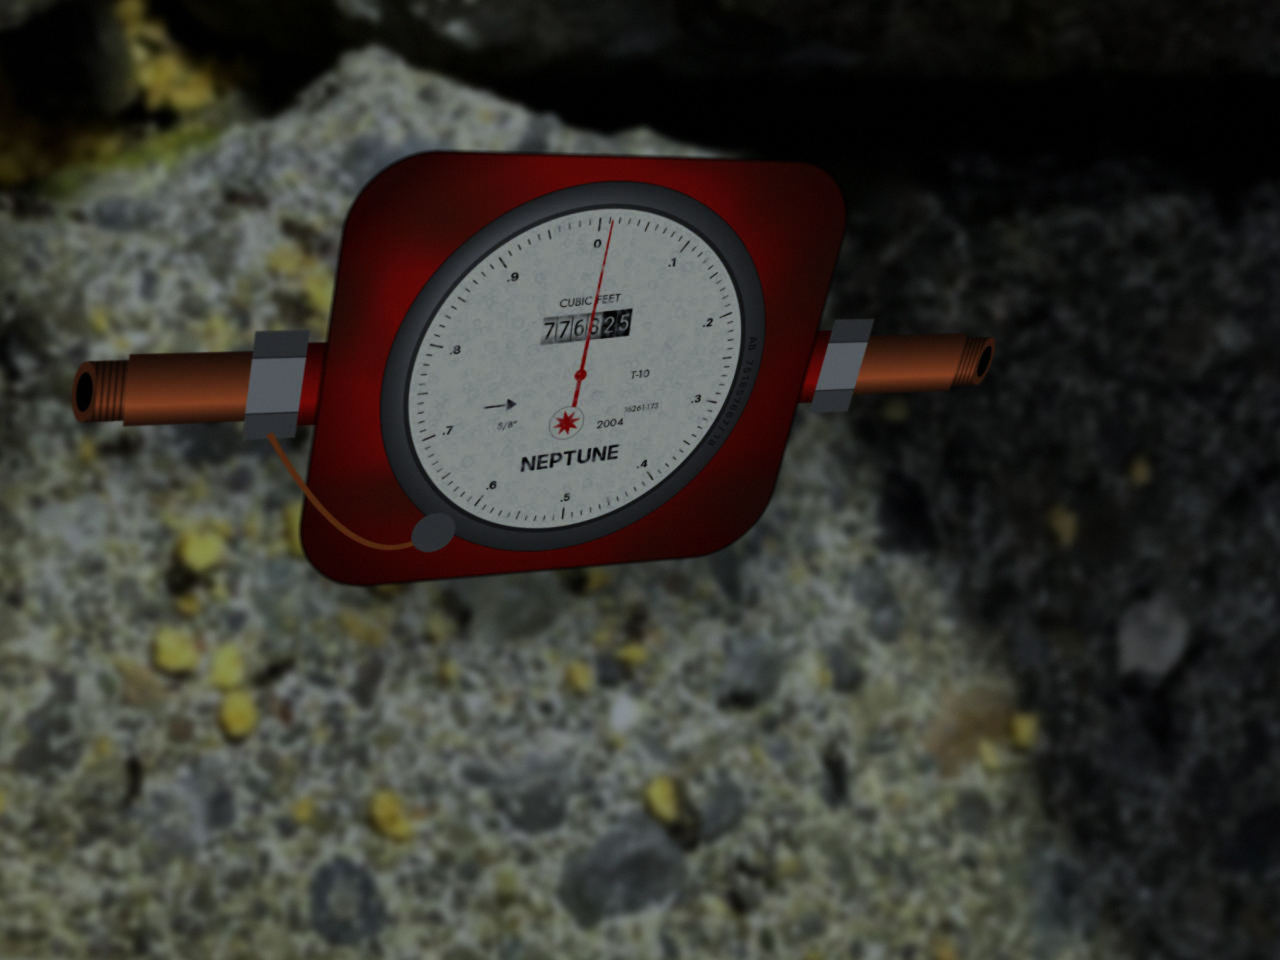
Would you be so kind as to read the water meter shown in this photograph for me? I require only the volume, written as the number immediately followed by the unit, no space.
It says 776825.01ft³
